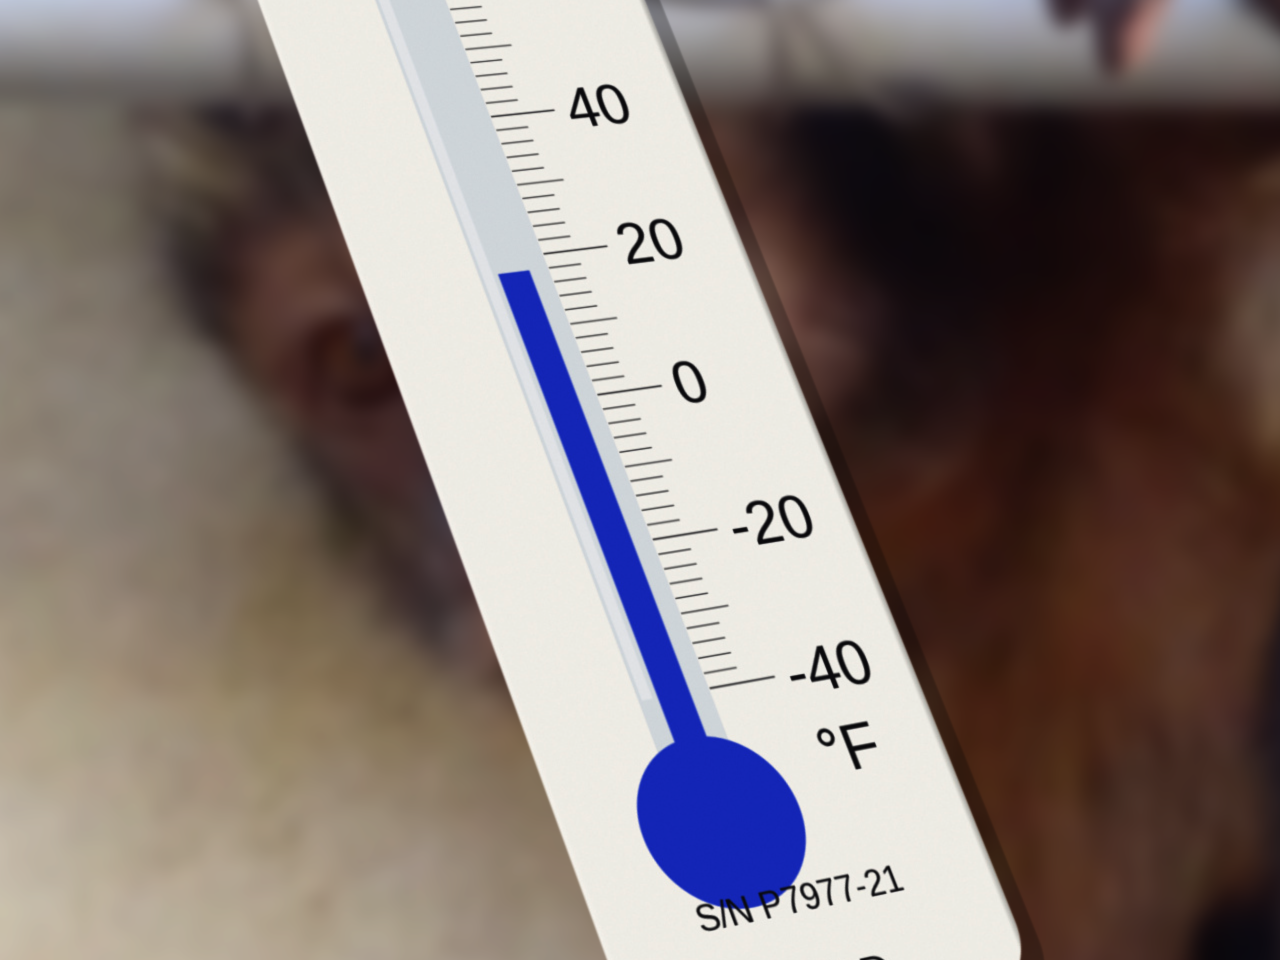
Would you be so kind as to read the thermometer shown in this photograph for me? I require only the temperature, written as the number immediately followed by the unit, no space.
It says 18°F
